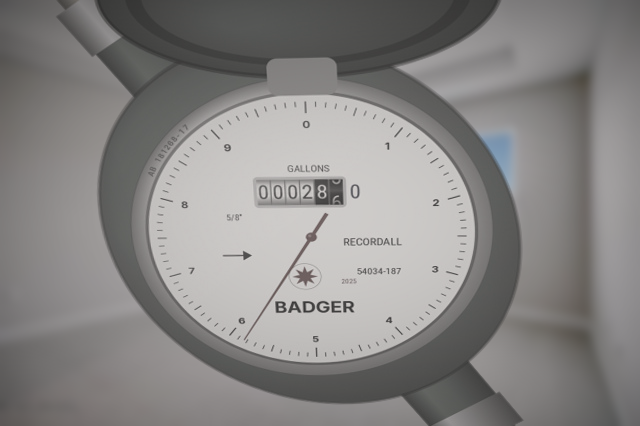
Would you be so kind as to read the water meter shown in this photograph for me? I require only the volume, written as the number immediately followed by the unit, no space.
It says 2855.8gal
